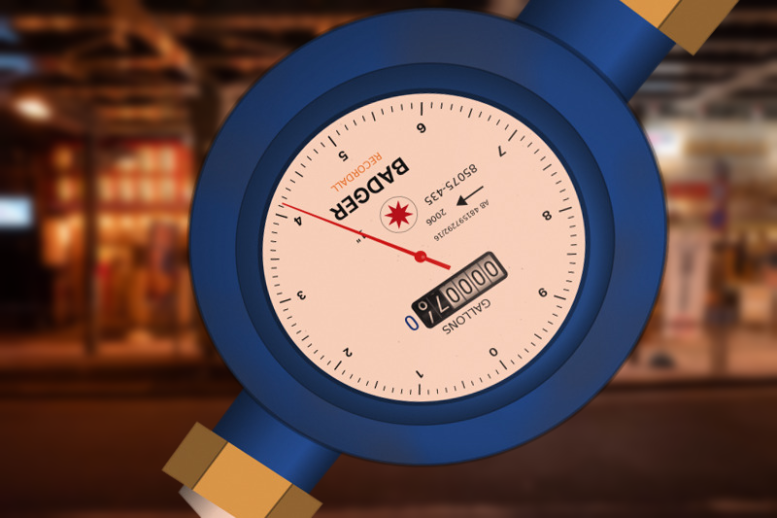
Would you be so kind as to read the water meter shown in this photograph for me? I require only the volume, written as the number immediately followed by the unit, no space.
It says 774.1gal
